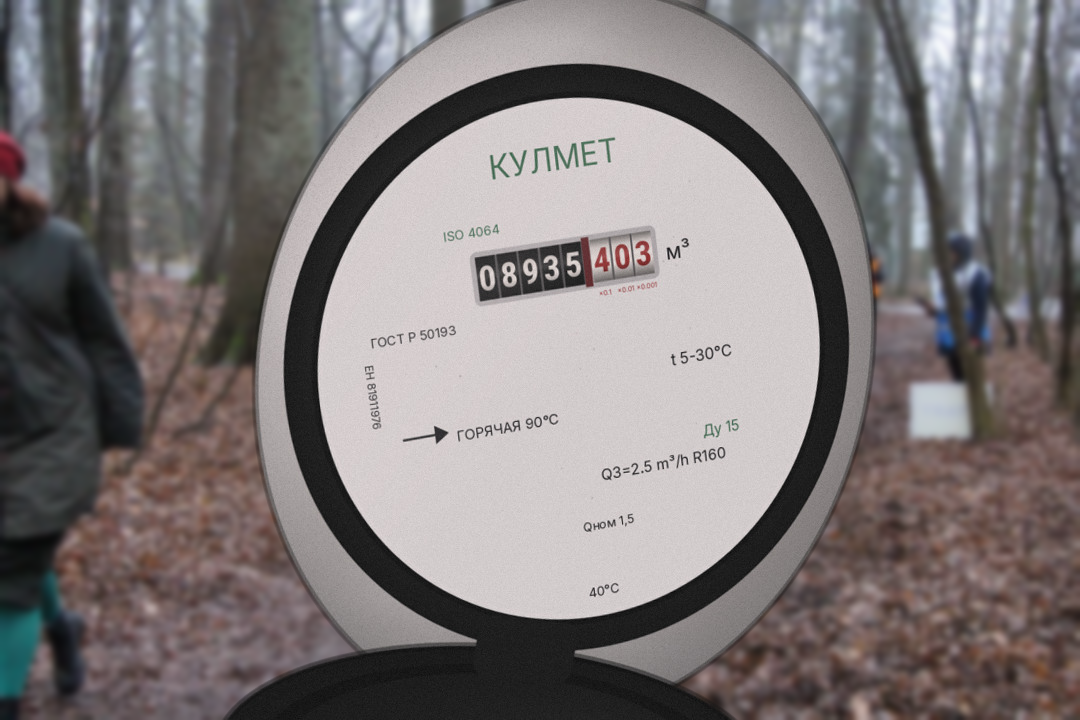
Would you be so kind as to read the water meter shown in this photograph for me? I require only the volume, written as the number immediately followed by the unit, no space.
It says 8935.403m³
